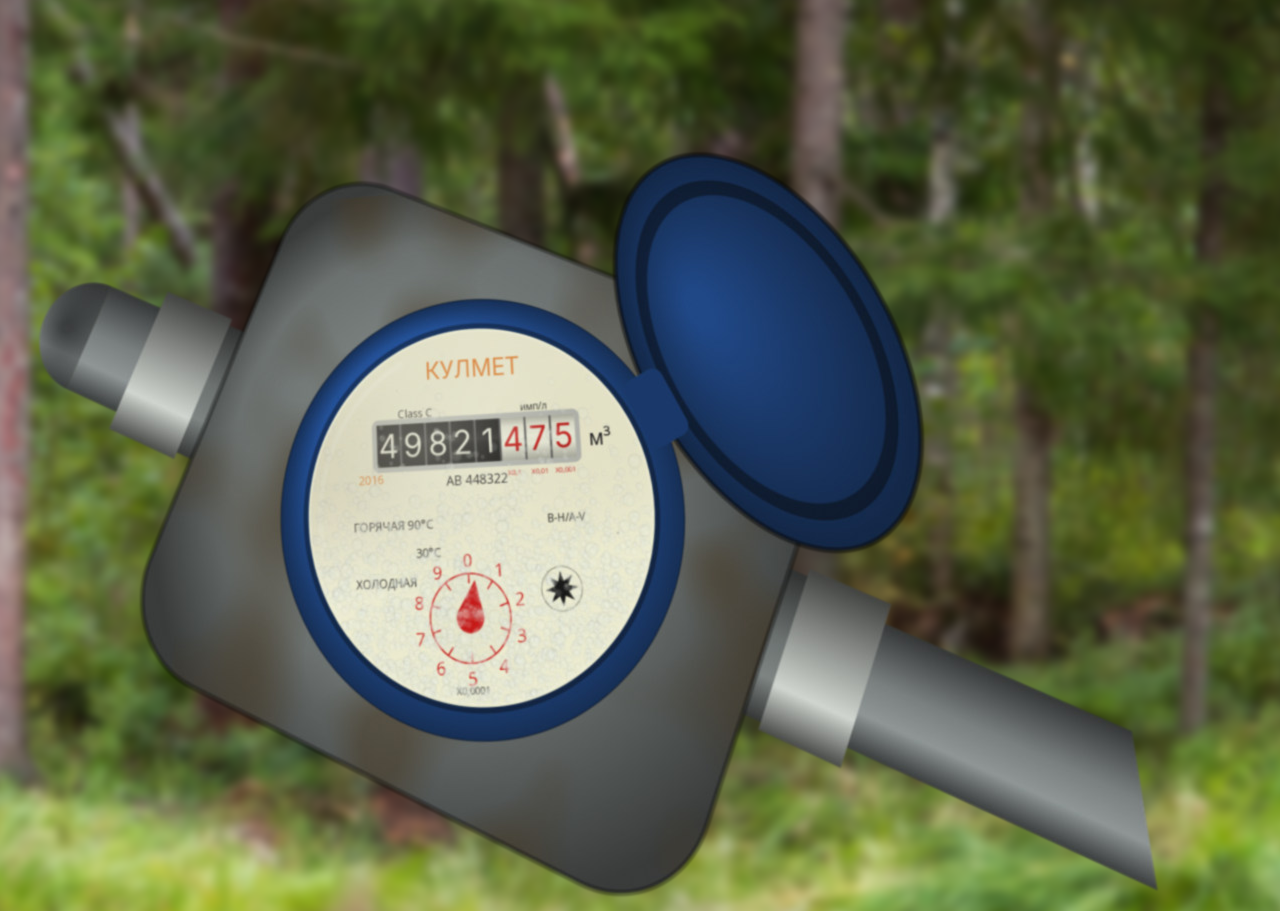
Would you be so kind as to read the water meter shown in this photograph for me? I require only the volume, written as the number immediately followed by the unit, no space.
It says 49821.4750m³
